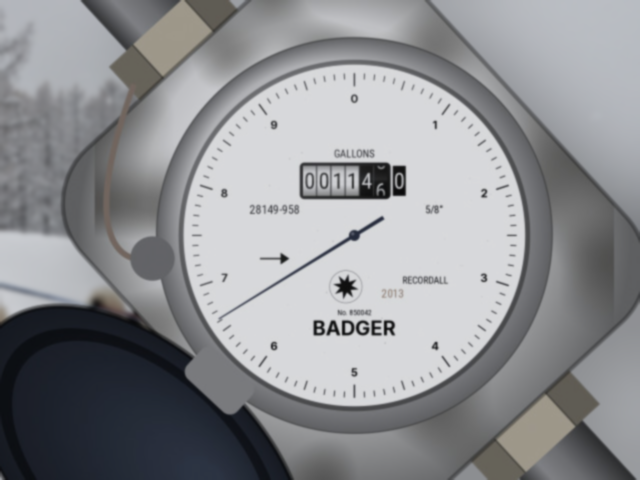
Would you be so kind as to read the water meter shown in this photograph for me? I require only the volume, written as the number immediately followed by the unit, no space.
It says 11456.6gal
